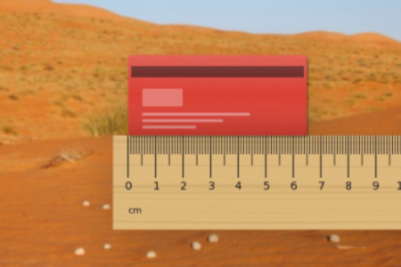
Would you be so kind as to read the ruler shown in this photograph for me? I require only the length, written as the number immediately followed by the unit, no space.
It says 6.5cm
